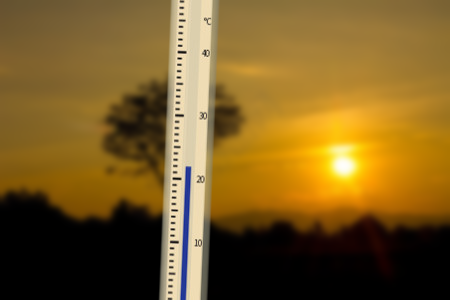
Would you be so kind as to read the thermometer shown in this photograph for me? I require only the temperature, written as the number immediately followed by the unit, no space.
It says 22°C
